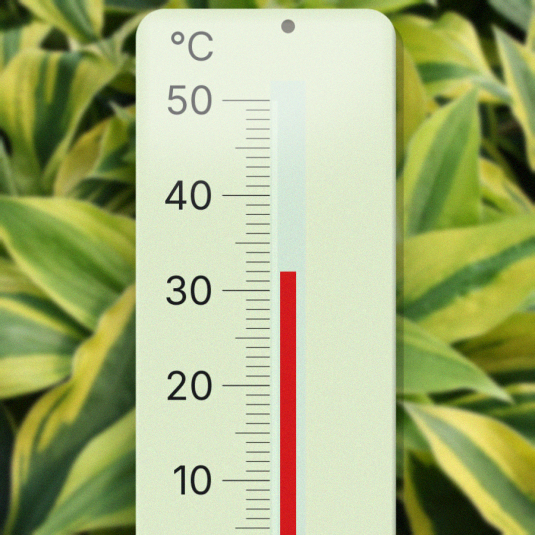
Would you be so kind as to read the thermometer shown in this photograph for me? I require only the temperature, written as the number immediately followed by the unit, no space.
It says 32°C
